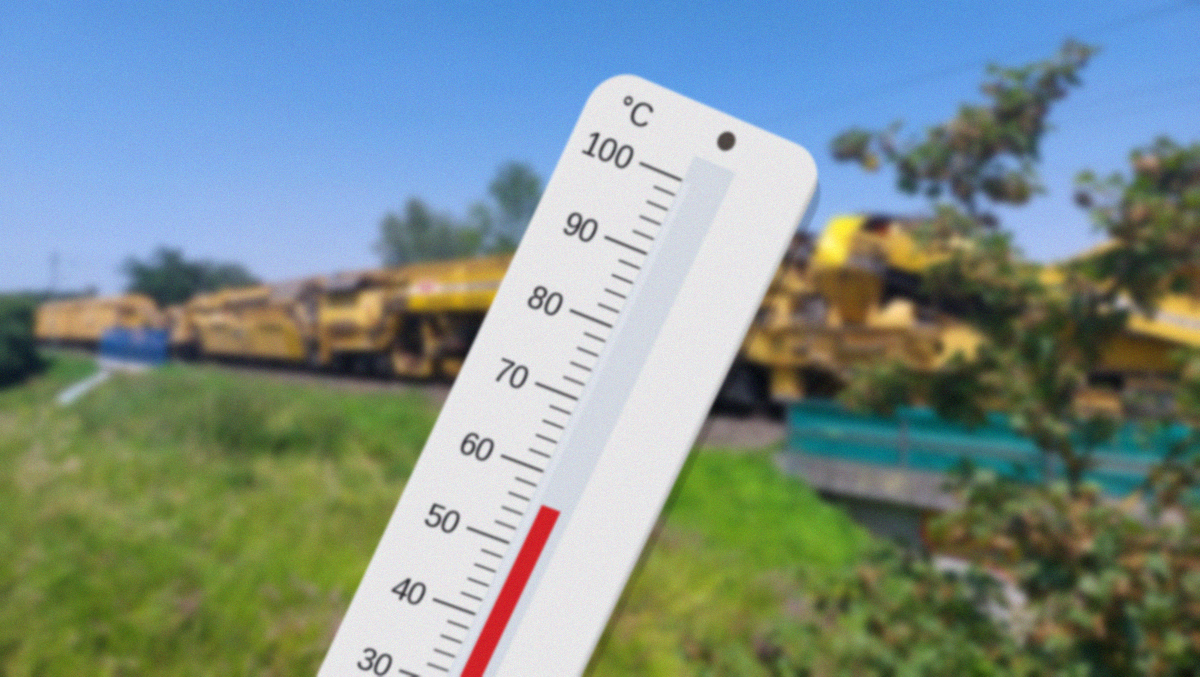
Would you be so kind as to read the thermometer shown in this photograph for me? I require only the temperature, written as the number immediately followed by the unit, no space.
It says 56°C
